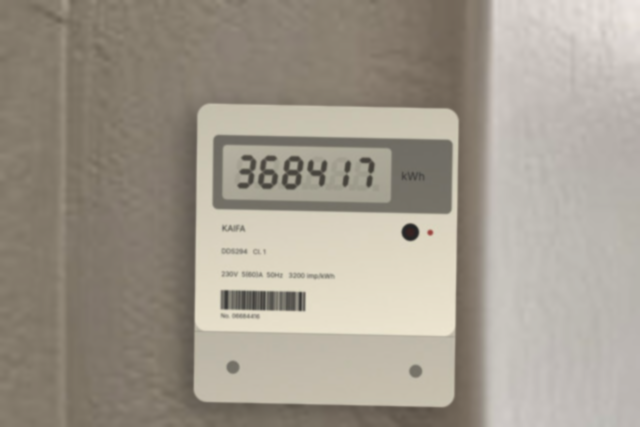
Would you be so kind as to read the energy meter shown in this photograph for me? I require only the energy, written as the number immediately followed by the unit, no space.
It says 368417kWh
